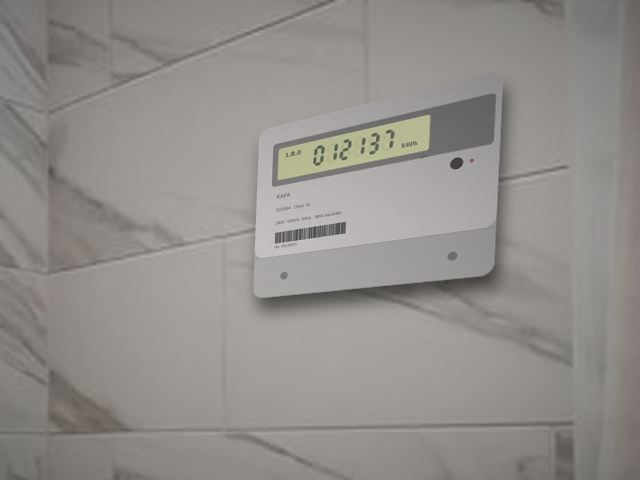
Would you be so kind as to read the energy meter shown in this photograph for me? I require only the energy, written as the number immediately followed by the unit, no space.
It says 12137kWh
